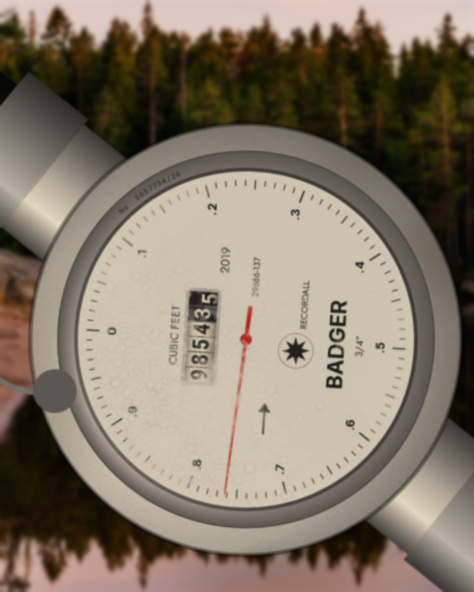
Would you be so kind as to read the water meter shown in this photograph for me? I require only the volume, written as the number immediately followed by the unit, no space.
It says 985434.76ft³
